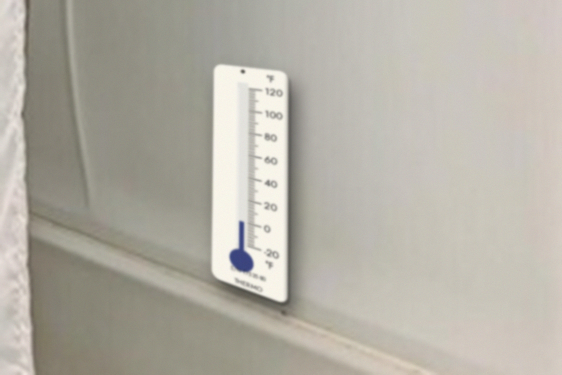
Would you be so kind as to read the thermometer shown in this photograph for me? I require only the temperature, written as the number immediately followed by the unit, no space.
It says 0°F
